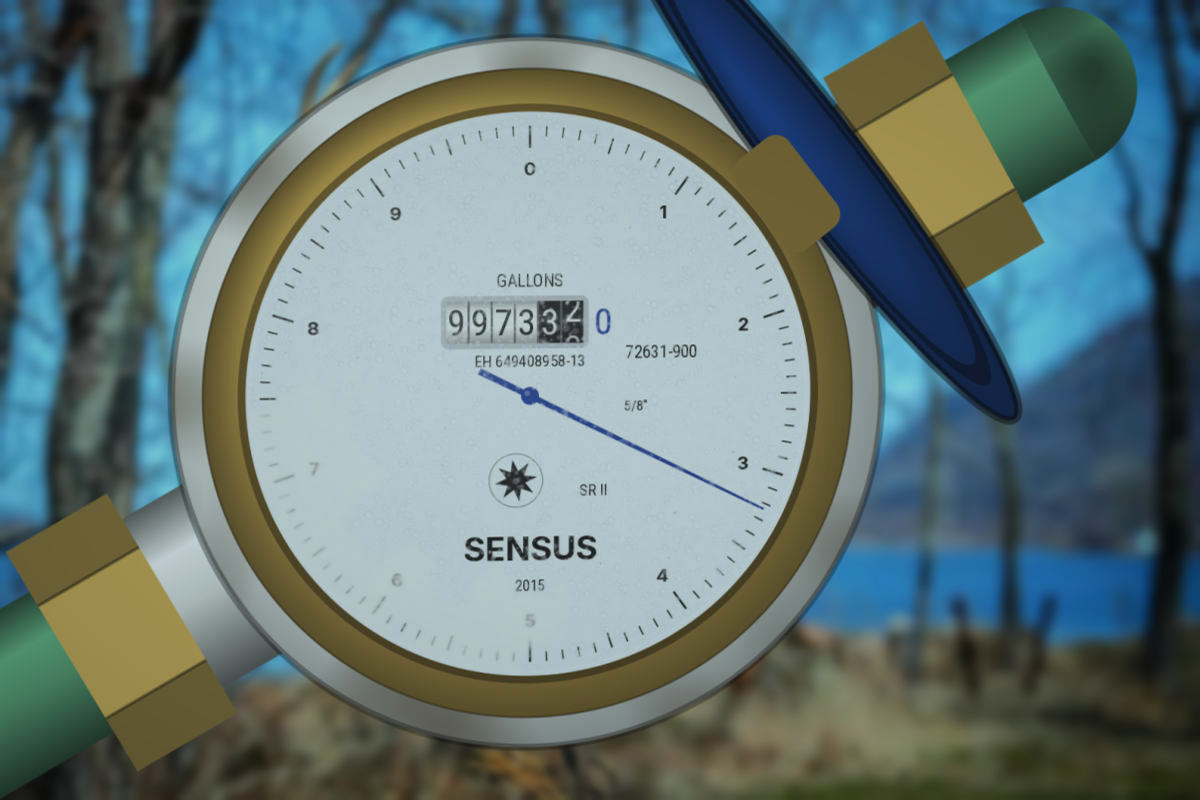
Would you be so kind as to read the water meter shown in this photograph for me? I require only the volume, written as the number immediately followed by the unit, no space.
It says 9973323.2gal
